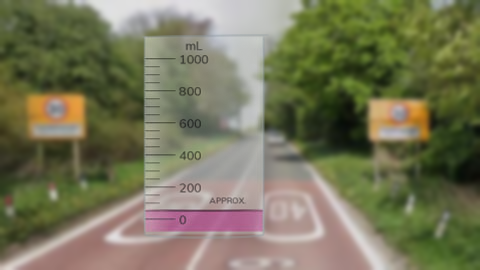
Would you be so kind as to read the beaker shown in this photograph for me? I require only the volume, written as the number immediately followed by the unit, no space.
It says 50mL
